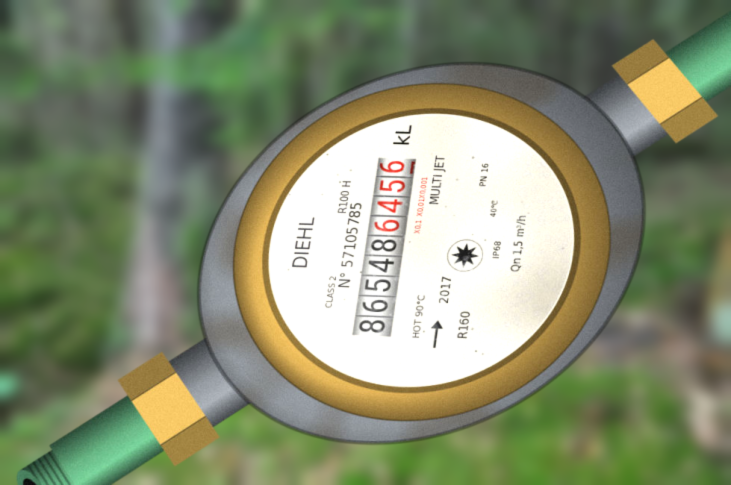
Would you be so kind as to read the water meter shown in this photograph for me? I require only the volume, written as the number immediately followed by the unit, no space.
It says 86548.6456kL
